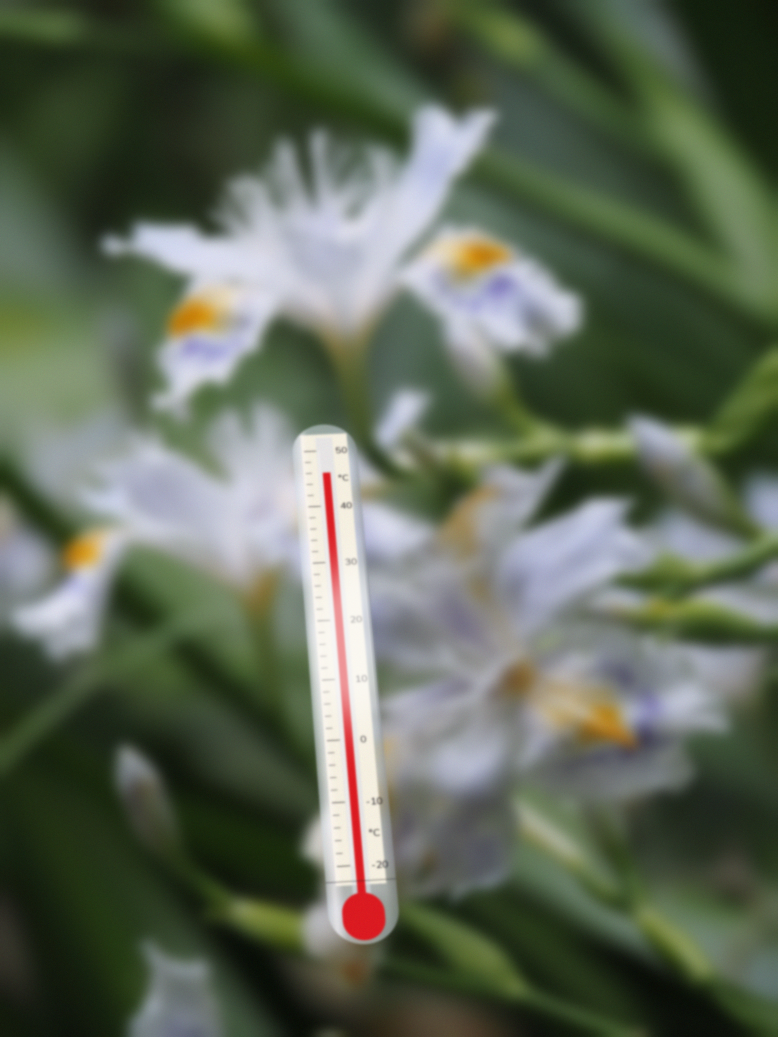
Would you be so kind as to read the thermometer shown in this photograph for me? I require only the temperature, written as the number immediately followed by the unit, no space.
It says 46°C
